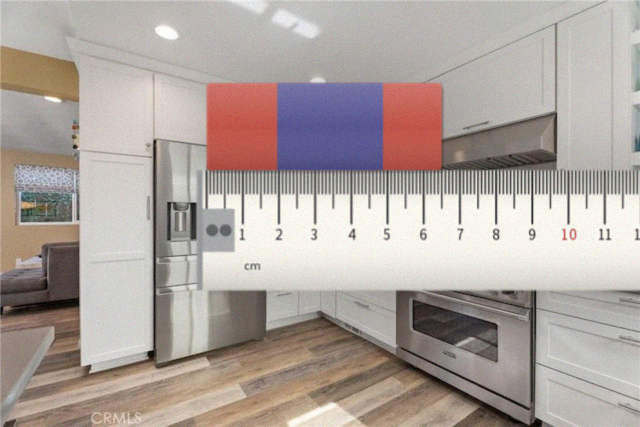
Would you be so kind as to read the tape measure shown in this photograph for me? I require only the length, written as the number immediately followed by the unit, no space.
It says 6.5cm
